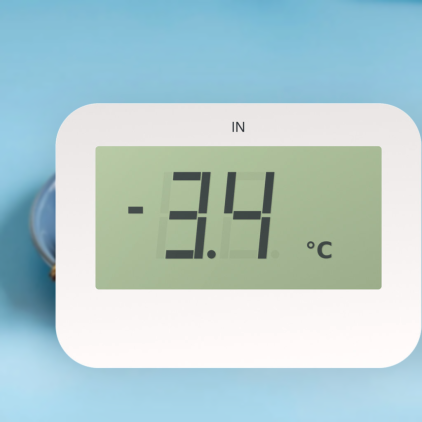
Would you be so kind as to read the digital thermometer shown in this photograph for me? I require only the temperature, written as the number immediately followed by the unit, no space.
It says -3.4°C
